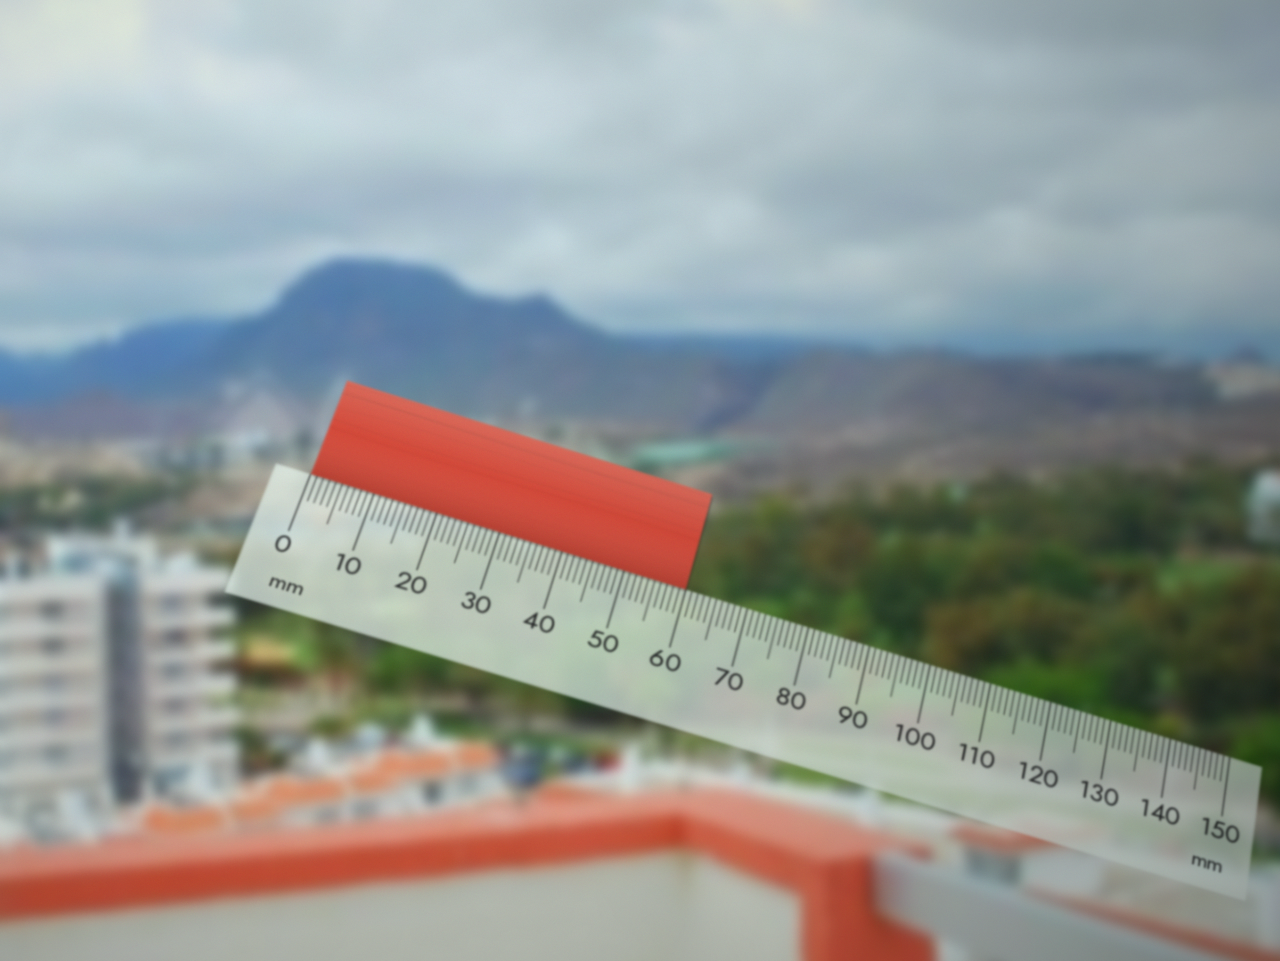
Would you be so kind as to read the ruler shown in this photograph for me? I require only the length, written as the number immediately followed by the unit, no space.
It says 60mm
